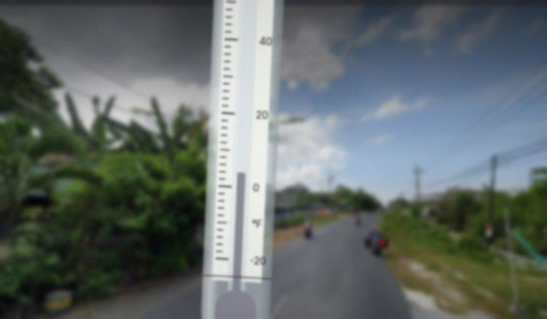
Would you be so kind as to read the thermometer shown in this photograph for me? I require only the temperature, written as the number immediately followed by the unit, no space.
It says 4°F
